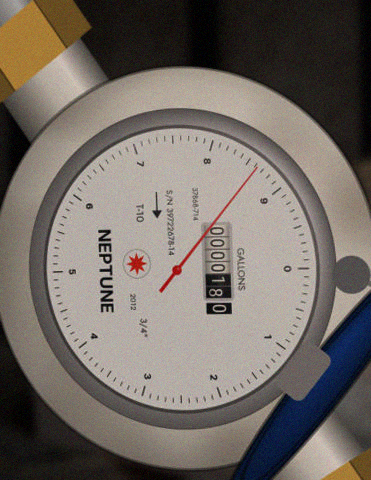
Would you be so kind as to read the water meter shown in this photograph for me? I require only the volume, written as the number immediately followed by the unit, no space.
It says 178.6gal
